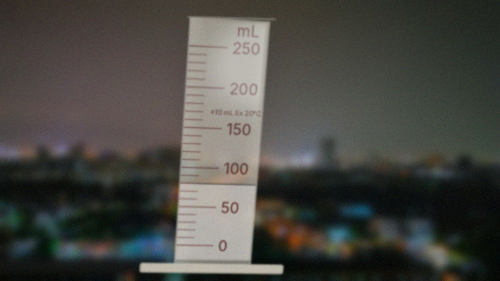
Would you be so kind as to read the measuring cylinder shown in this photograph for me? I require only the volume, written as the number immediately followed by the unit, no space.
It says 80mL
